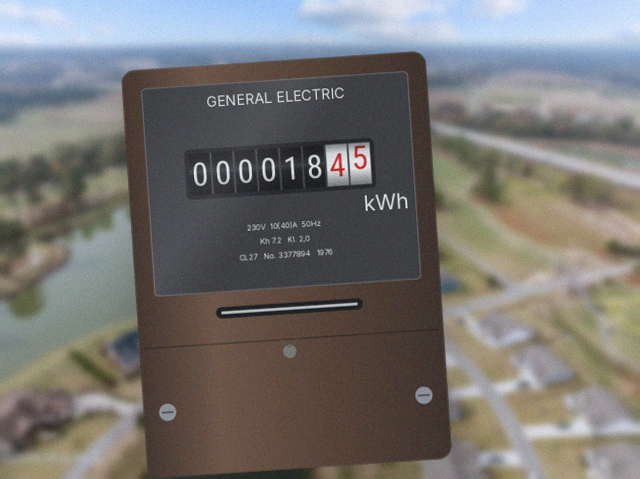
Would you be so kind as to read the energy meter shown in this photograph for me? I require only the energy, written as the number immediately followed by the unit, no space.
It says 18.45kWh
